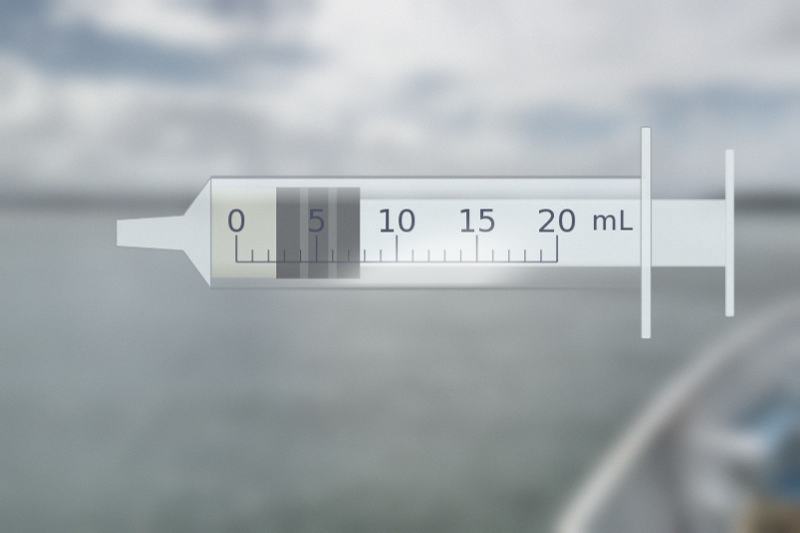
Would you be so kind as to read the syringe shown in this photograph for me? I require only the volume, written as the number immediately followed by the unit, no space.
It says 2.5mL
